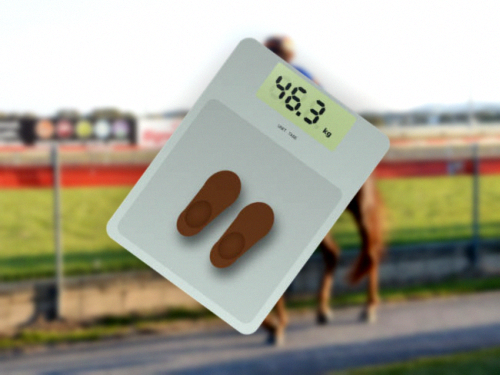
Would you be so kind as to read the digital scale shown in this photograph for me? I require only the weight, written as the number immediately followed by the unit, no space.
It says 46.3kg
